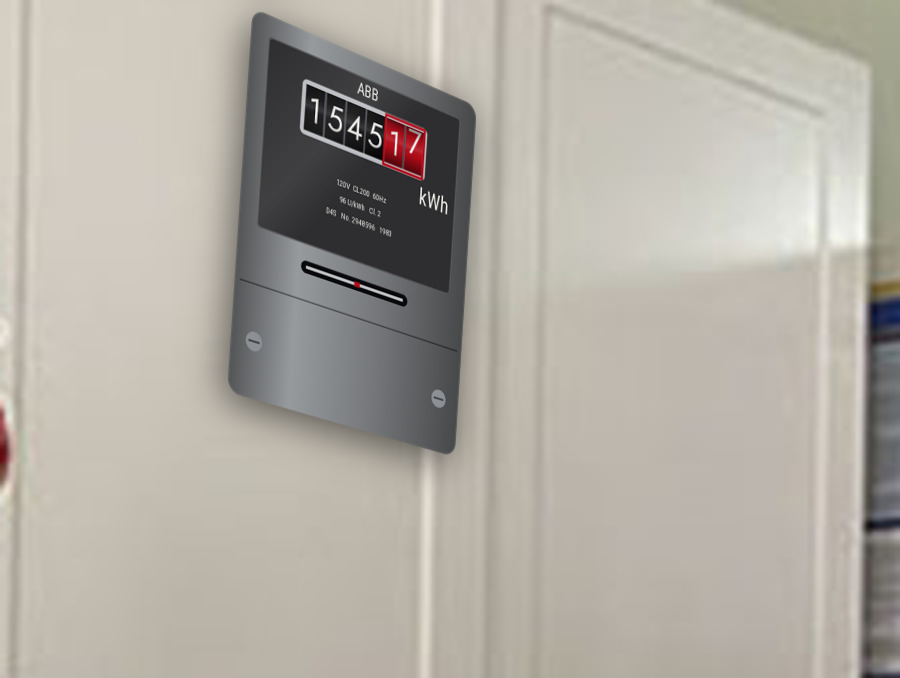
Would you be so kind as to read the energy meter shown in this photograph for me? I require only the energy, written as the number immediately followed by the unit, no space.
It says 1545.17kWh
